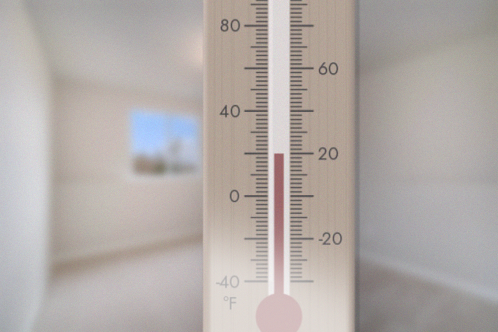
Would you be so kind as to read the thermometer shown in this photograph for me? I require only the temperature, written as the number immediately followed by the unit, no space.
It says 20°F
